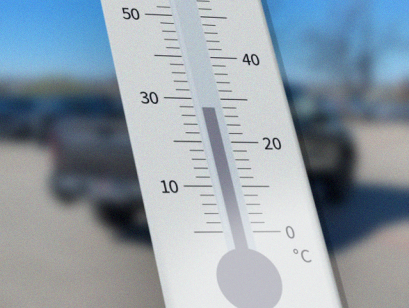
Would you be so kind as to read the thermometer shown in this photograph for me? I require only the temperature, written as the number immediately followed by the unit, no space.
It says 28°C
